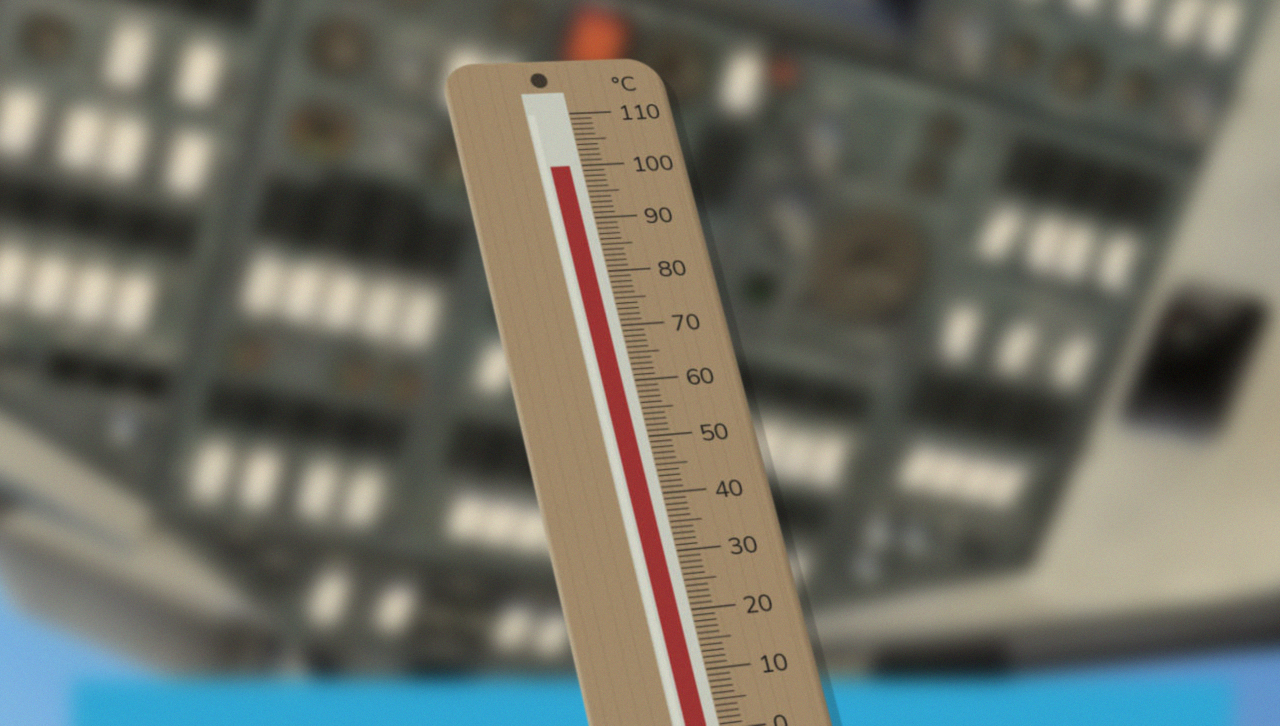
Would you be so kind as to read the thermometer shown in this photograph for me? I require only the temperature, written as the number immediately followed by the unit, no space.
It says 100°C
